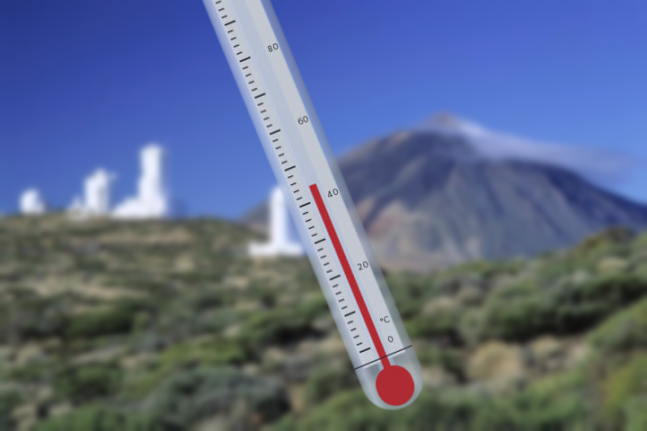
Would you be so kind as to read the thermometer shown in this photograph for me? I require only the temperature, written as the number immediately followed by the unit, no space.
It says 44°C
